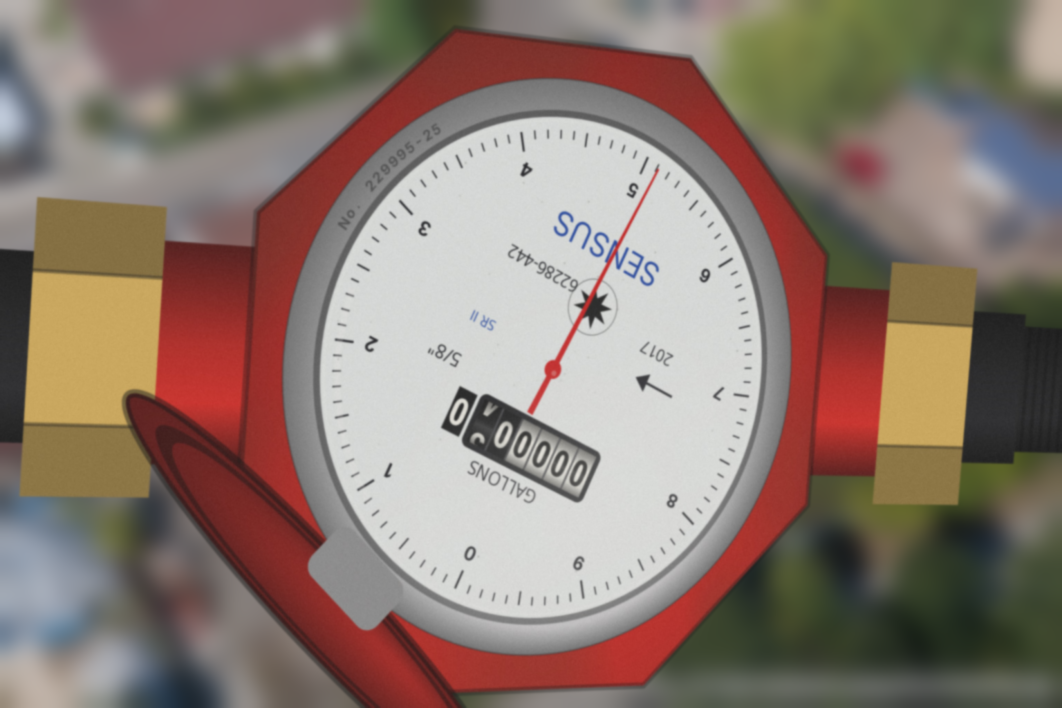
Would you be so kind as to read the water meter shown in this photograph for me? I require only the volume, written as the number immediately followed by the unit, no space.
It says 35.1gal
